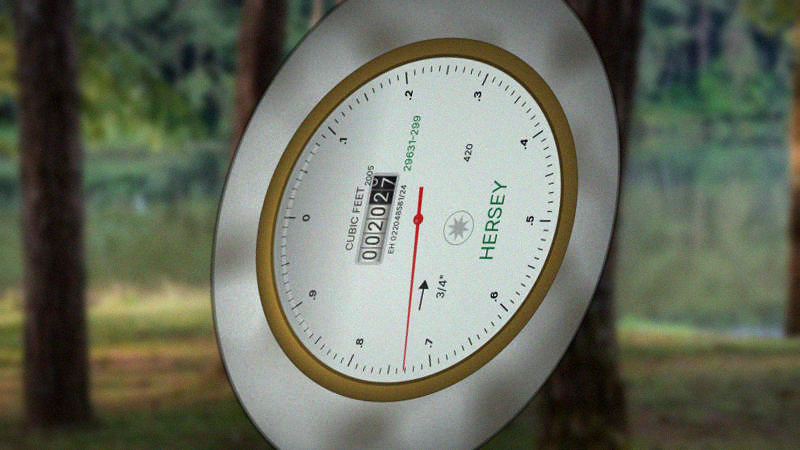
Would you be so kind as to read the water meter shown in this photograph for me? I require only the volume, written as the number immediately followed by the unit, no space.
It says 2026.73ft³
